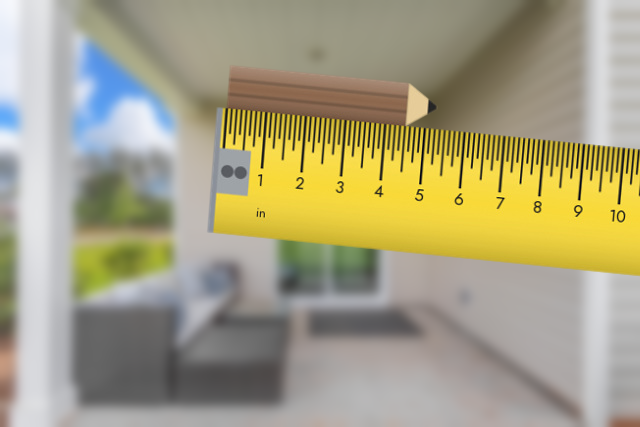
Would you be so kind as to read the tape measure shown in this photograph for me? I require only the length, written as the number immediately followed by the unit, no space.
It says 5.25in
